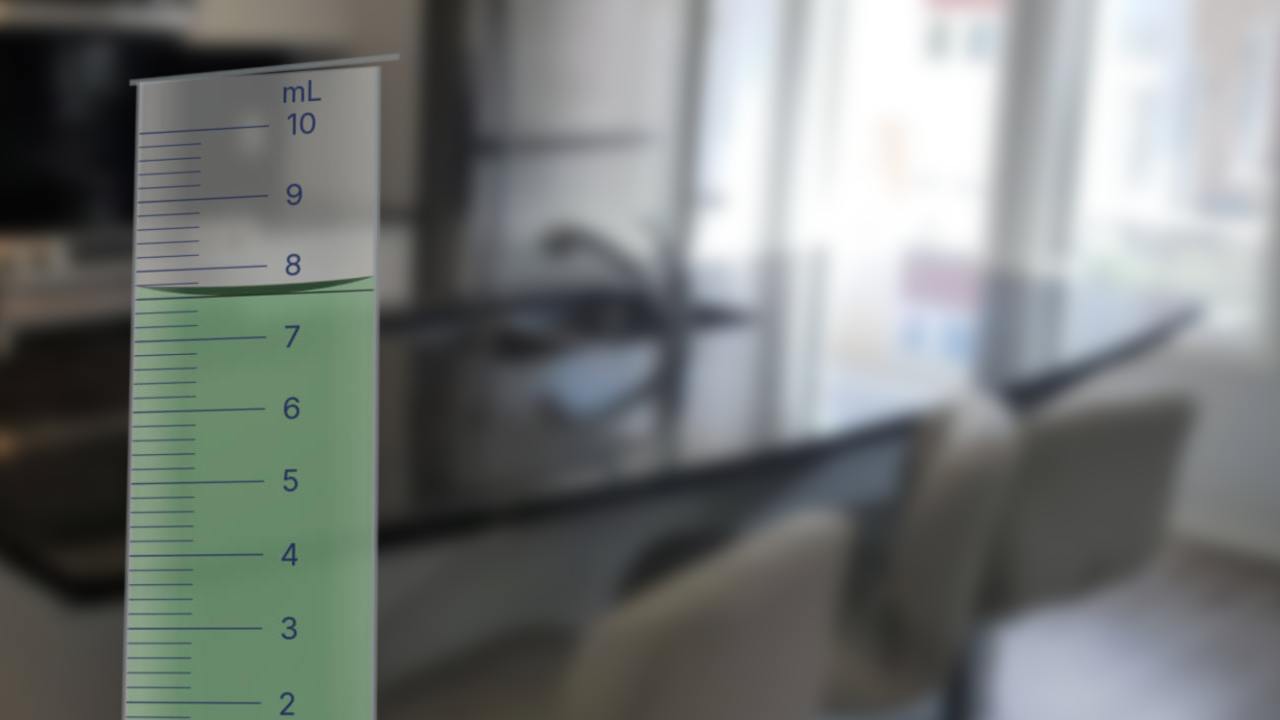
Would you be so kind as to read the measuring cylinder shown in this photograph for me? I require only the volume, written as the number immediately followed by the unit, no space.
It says 7.6mL
